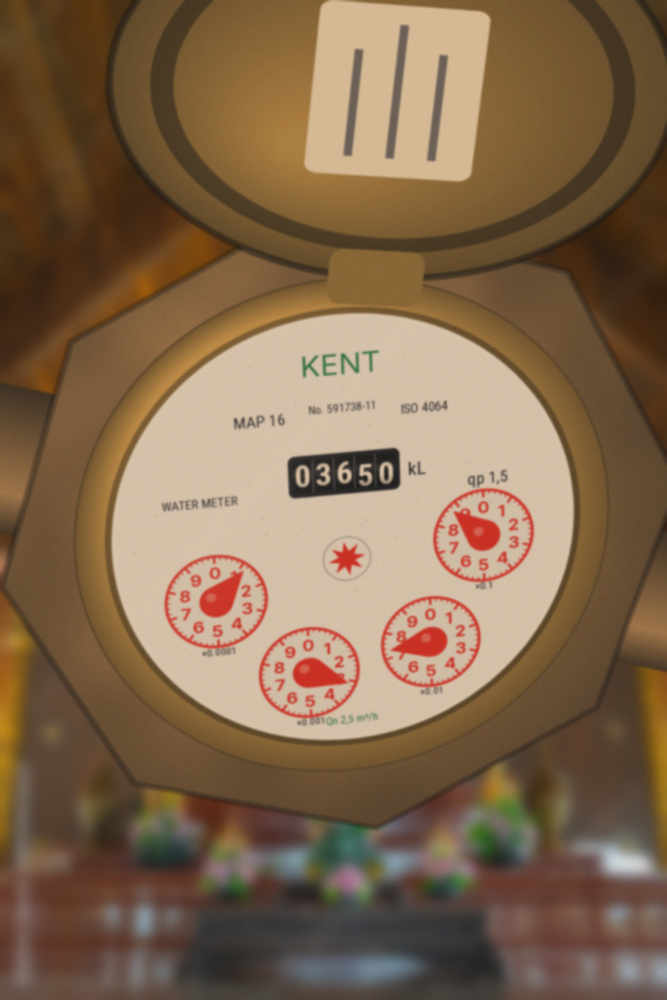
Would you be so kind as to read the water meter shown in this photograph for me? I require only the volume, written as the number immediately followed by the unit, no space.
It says 3649.8731kL
